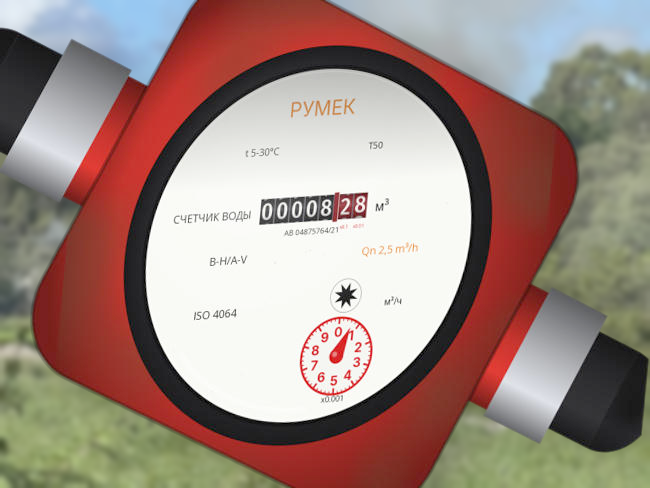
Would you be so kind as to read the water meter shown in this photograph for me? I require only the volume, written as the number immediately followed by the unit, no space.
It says 8.280m³
